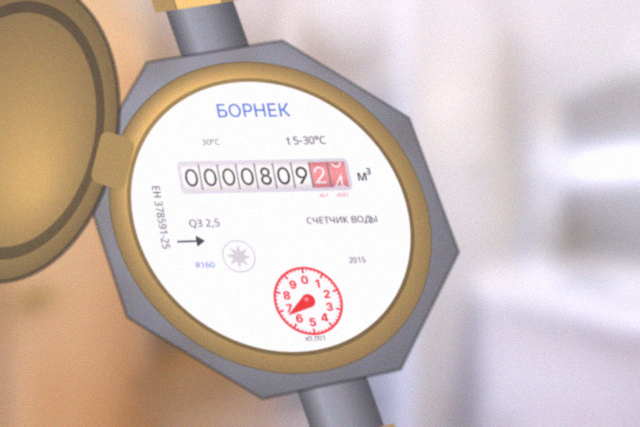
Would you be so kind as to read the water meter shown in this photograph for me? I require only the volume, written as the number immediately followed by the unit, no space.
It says 809.236m³
